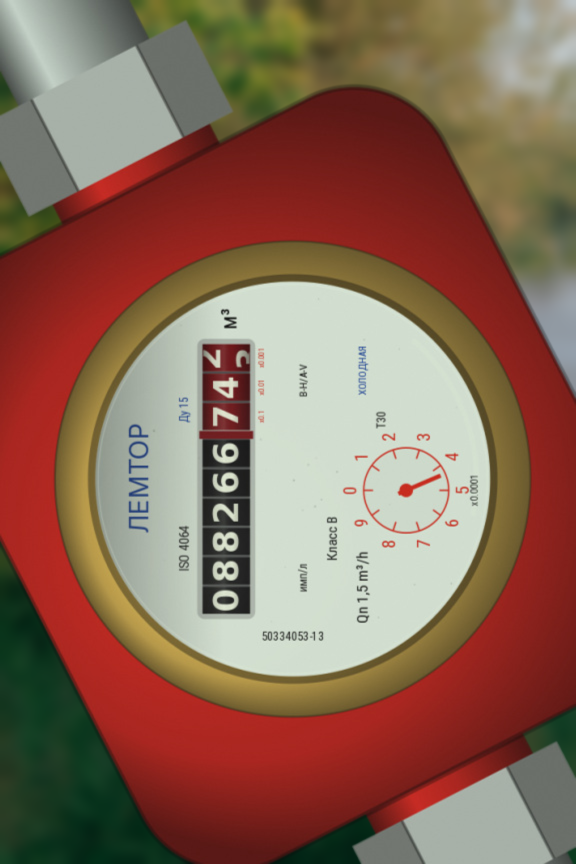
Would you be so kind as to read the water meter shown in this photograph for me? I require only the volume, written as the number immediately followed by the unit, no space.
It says 88266.7424m³
